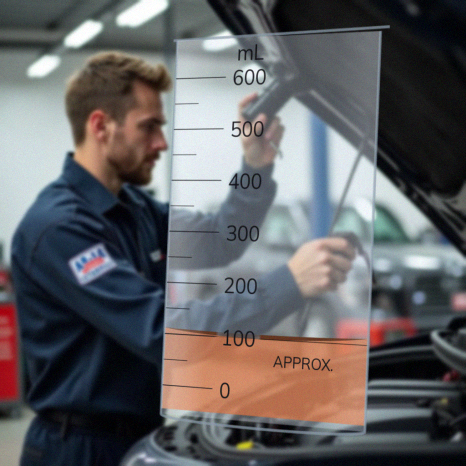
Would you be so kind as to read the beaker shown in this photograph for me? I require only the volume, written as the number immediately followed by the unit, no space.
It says 100mL
